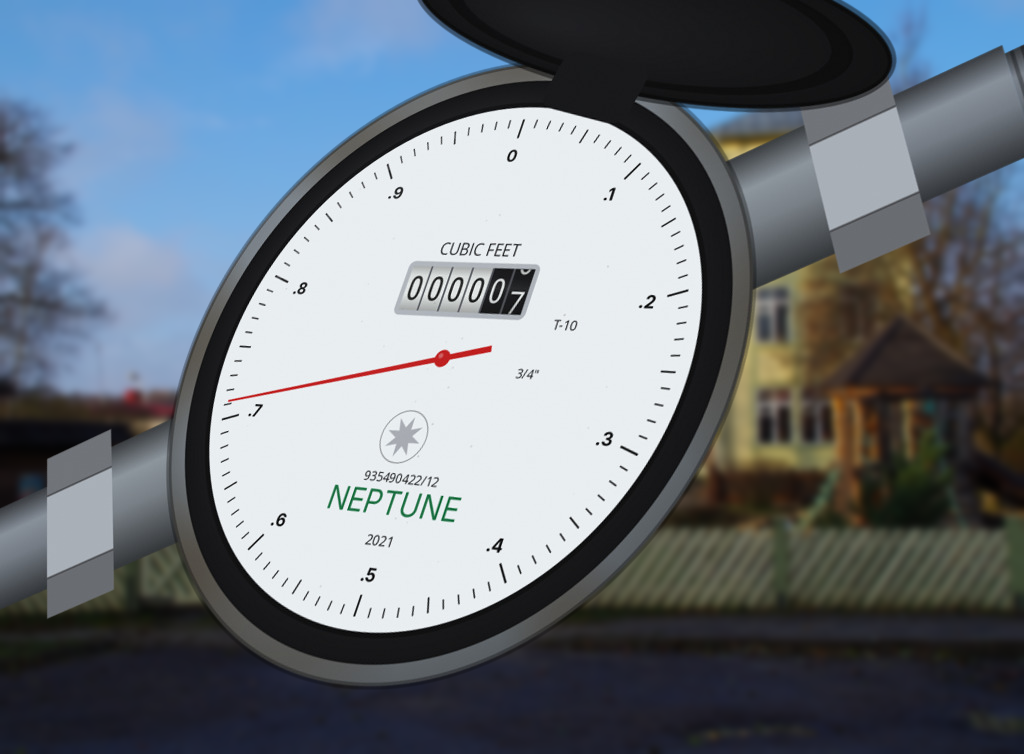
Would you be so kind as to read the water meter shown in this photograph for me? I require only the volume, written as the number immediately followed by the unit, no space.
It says 6.71ft³
